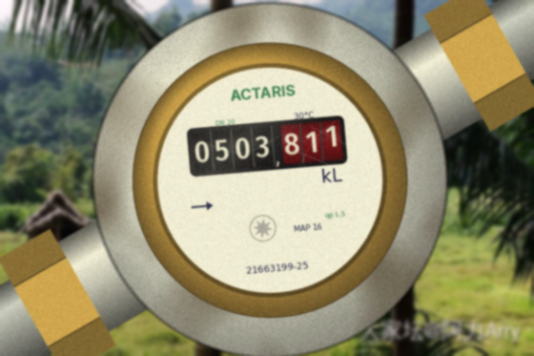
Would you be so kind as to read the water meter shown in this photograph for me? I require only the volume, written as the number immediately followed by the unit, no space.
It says 503.811kL
